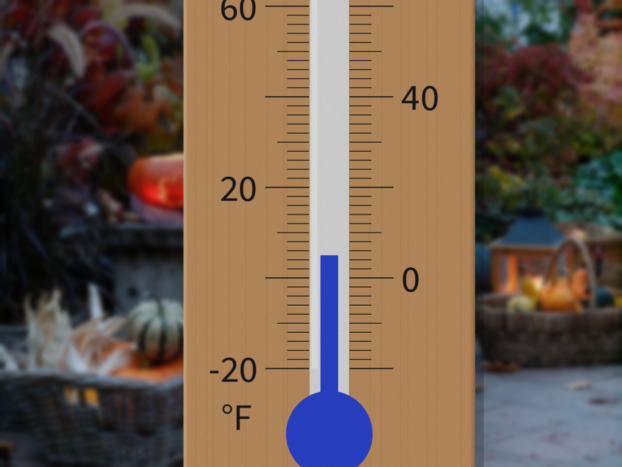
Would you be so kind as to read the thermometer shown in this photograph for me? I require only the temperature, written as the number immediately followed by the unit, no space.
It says 5°F
